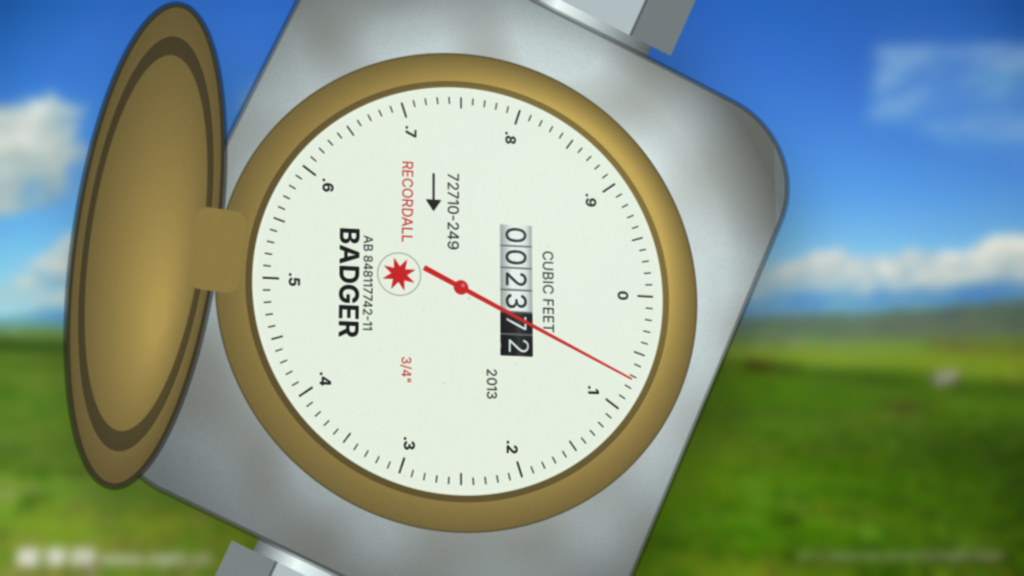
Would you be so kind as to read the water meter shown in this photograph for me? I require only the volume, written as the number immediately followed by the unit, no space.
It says 2372.07ft³
